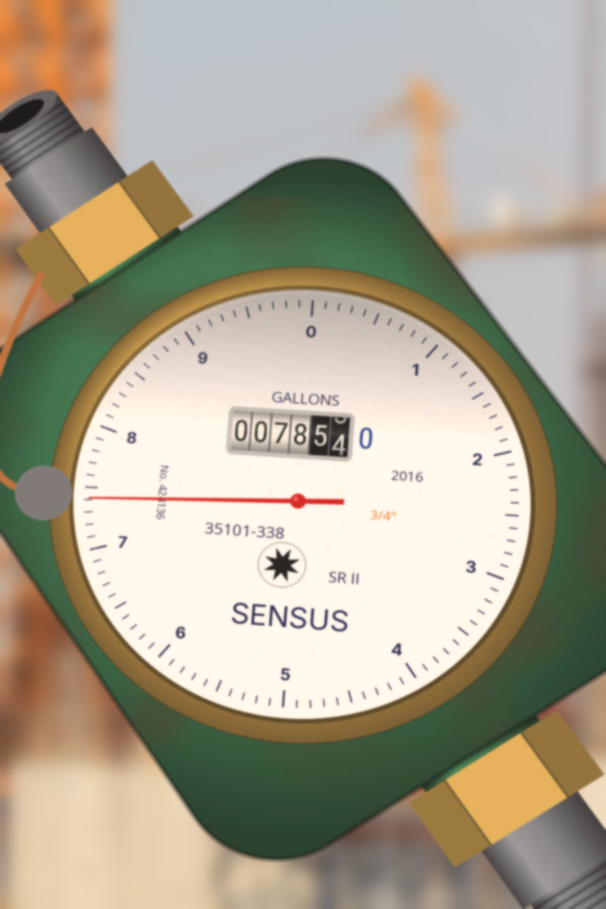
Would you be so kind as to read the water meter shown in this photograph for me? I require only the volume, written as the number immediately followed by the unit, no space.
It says 78537.4gal
